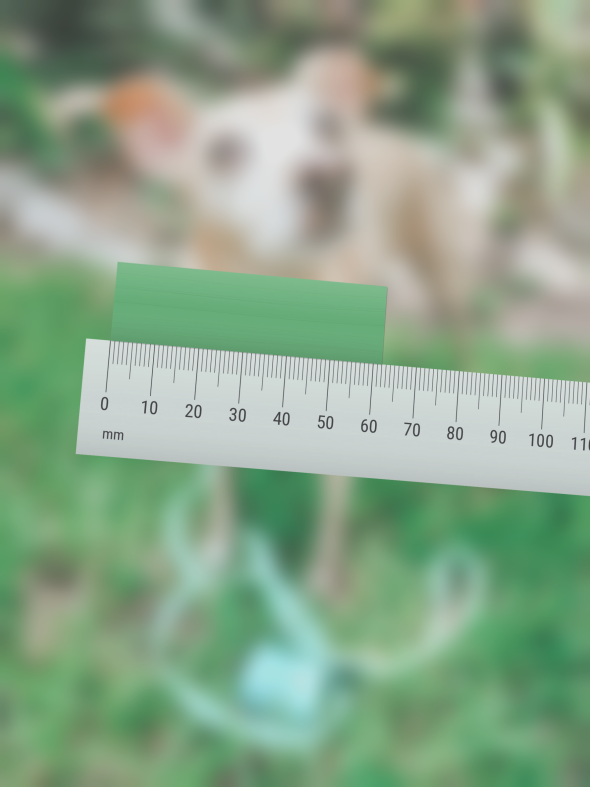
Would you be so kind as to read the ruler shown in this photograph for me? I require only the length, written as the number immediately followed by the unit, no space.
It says 62mm
